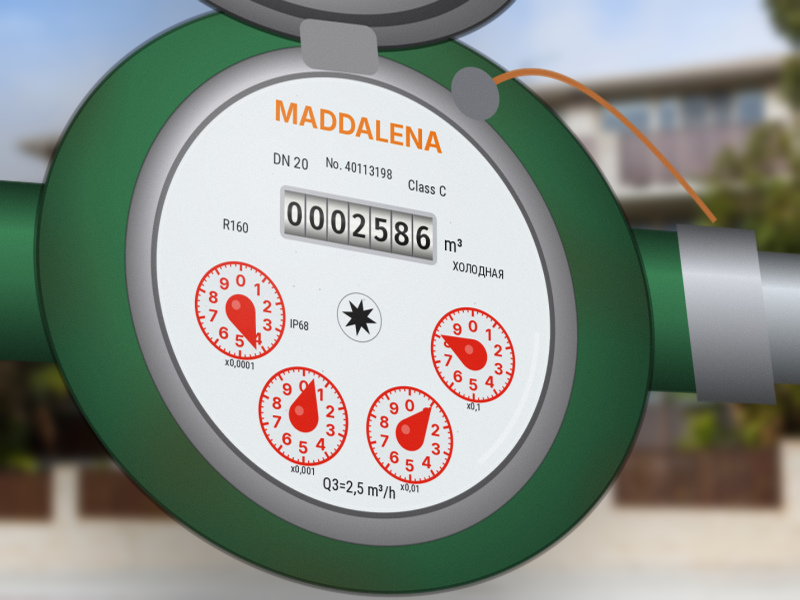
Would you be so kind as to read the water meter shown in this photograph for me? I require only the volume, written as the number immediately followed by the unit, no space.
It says 2586.8104m³
